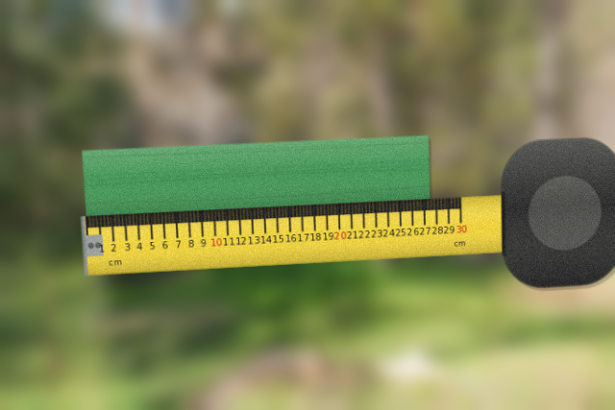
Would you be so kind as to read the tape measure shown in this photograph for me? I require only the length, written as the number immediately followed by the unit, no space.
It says 27.5cm
